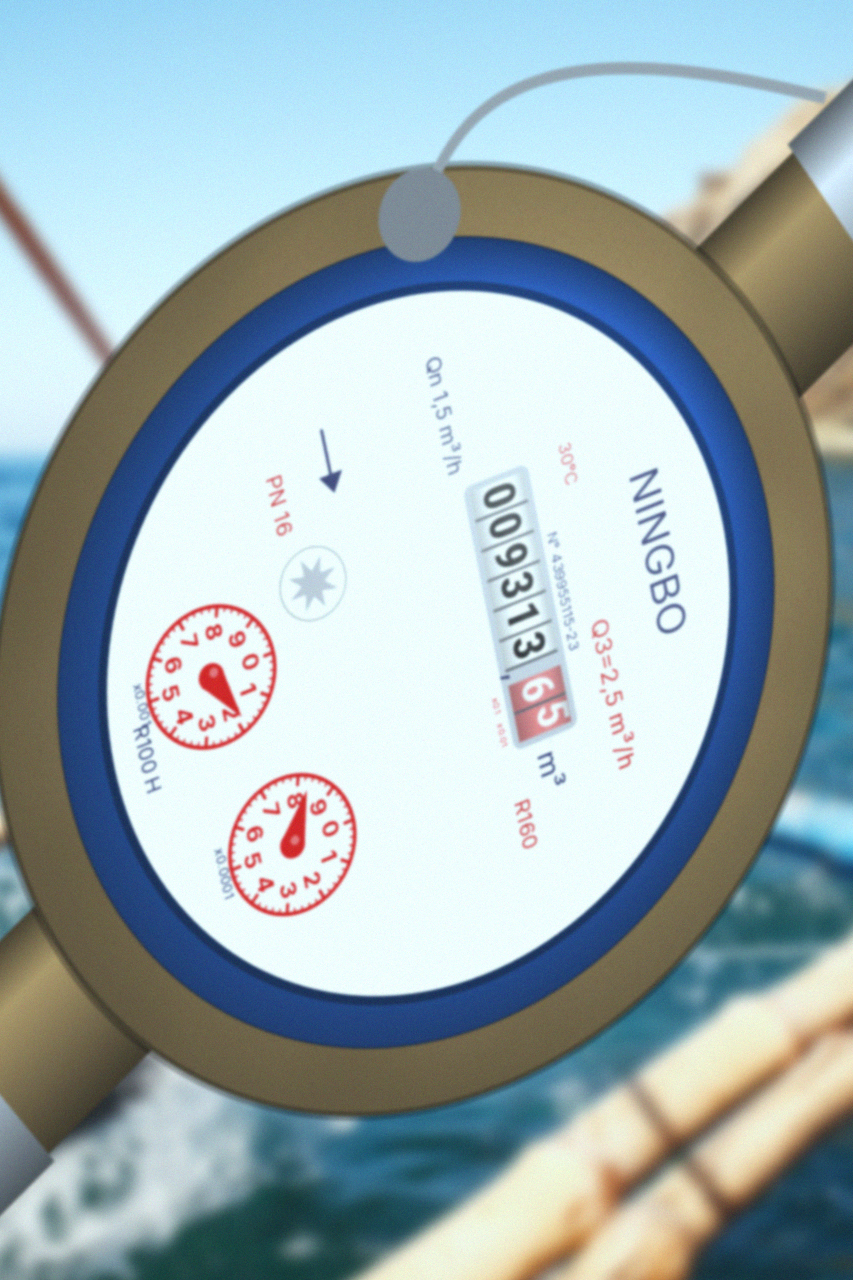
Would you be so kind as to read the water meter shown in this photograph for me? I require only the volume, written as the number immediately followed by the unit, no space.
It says 9313.6518m³
